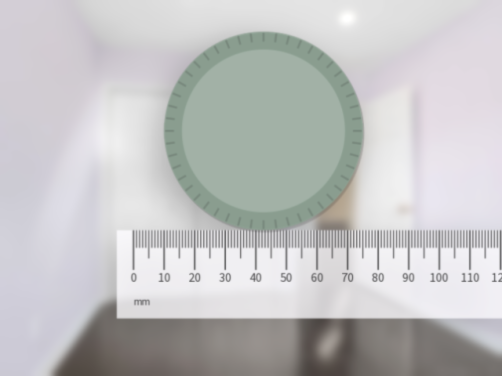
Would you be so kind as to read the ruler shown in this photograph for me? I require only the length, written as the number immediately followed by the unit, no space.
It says 65mm
